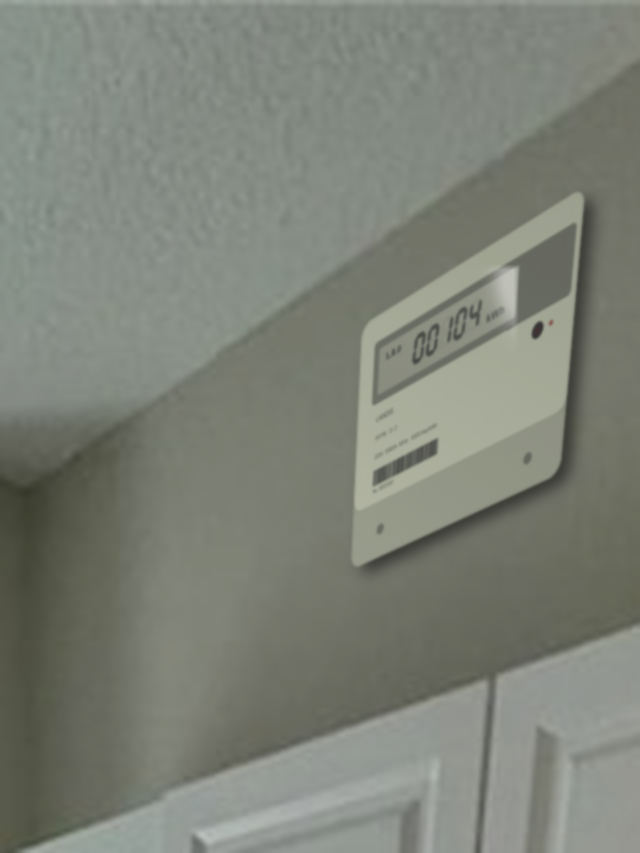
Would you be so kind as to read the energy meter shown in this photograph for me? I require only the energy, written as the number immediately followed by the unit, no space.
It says 104kWh
